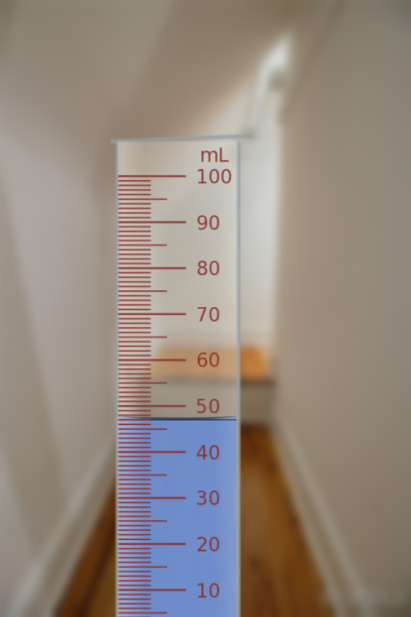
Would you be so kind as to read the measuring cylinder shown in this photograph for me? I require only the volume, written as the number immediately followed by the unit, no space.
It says 47mL
